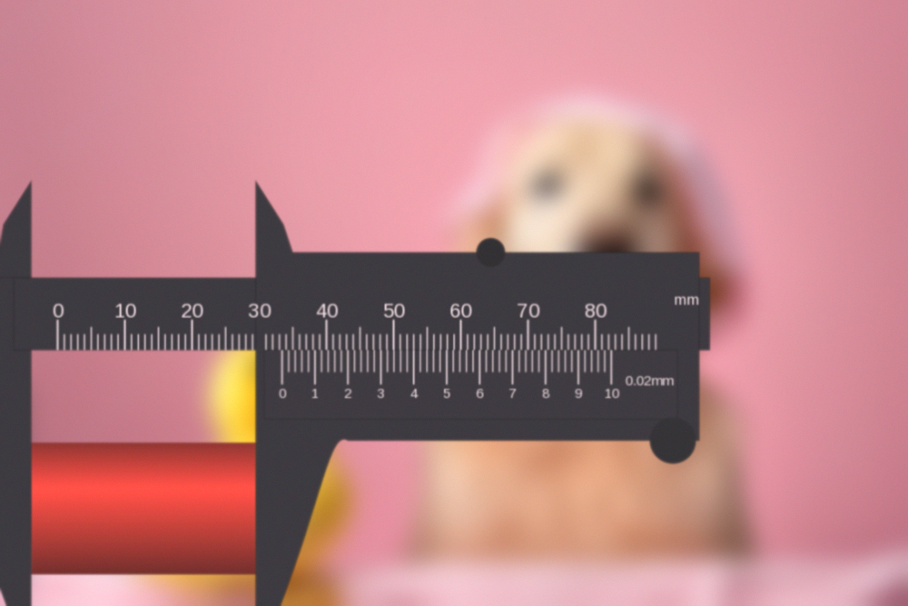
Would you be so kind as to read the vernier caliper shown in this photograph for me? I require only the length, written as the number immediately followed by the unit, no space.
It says 33.4mm
